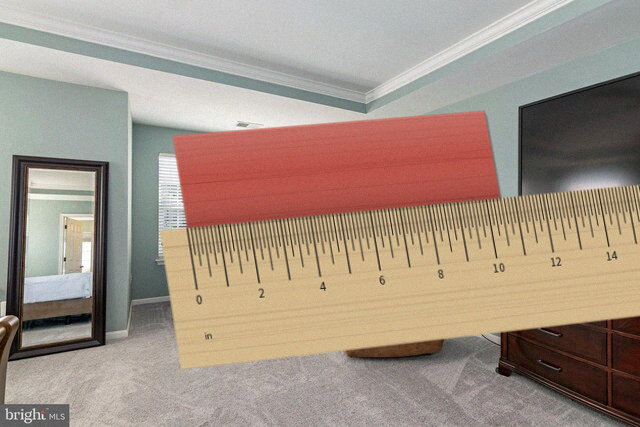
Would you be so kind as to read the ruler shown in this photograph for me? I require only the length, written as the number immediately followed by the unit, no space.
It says 10.5in
